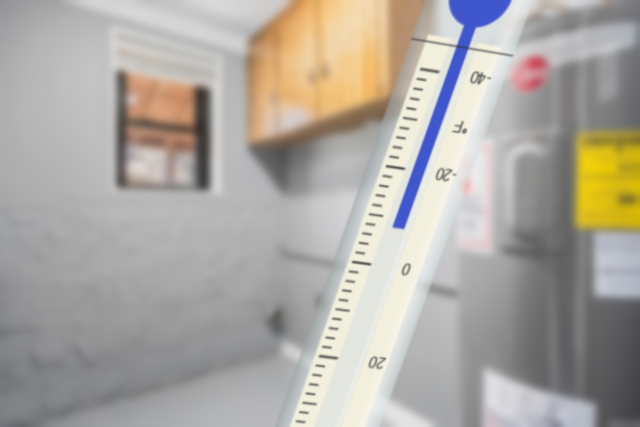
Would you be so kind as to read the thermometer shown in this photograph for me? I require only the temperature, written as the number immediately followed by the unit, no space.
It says -8°F
